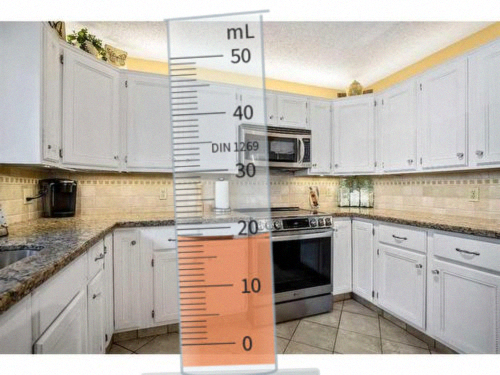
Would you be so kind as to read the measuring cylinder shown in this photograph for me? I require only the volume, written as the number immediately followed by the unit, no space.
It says 18mL
